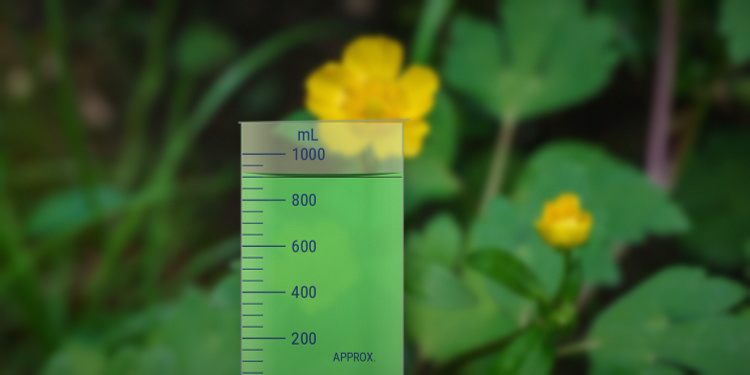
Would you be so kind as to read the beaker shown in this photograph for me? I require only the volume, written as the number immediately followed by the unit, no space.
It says 900mL
